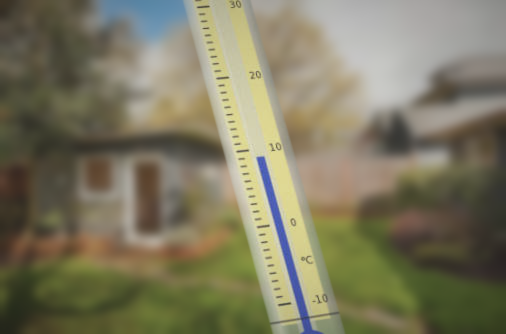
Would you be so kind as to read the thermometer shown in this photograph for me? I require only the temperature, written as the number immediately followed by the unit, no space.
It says 9°C
